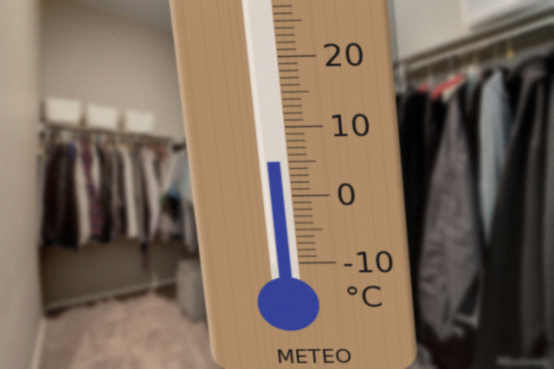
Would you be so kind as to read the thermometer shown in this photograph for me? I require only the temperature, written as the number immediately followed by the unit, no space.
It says 5°C
